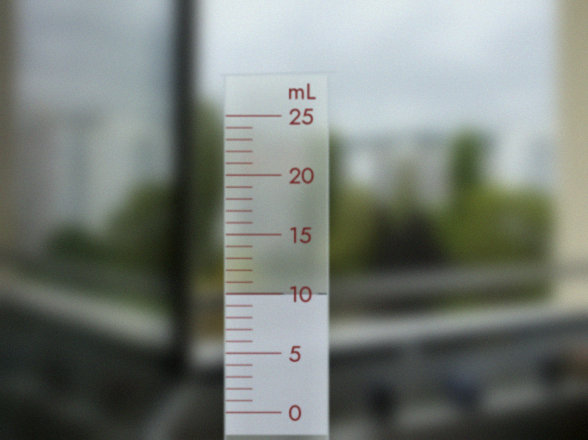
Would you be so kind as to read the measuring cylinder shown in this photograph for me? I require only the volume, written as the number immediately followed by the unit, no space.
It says 10mL
